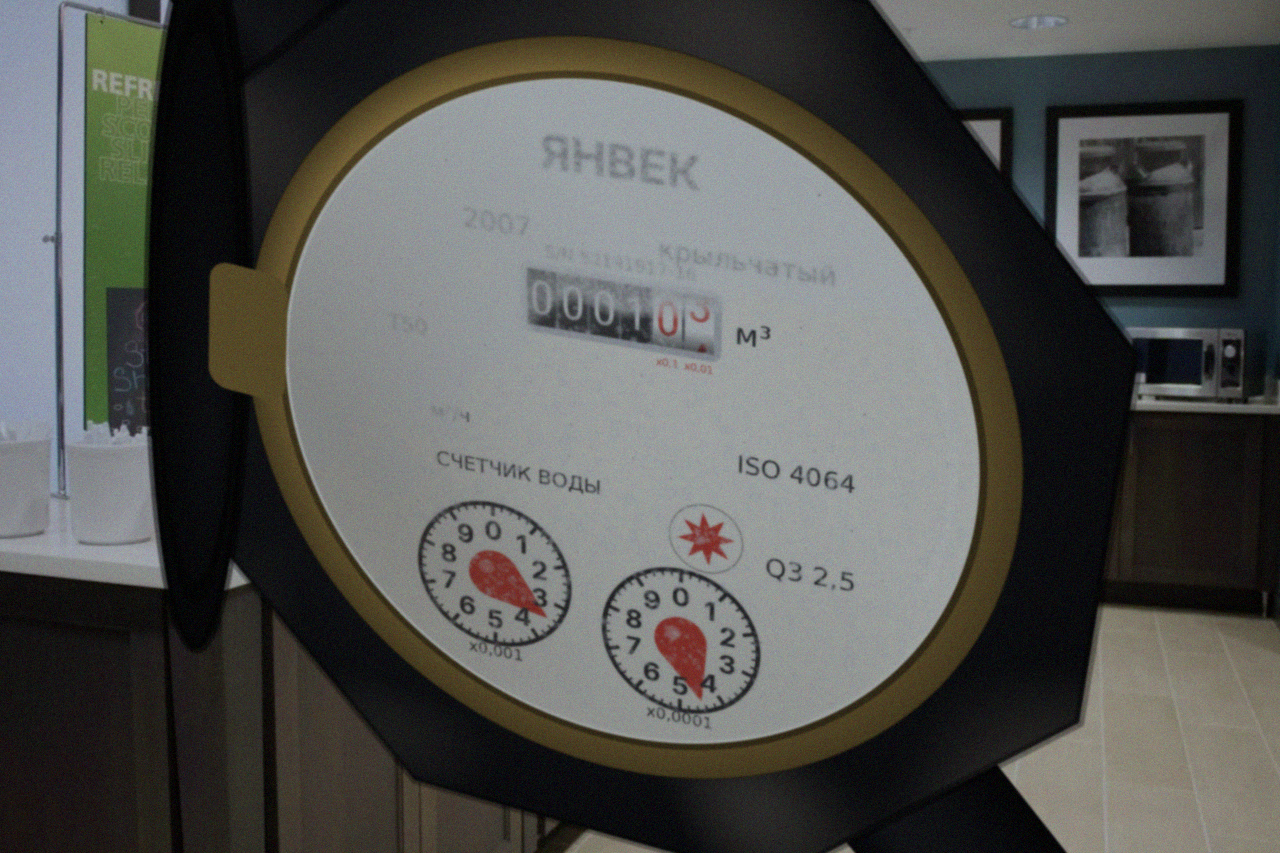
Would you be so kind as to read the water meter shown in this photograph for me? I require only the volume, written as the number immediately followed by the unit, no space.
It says 1.0334m³
